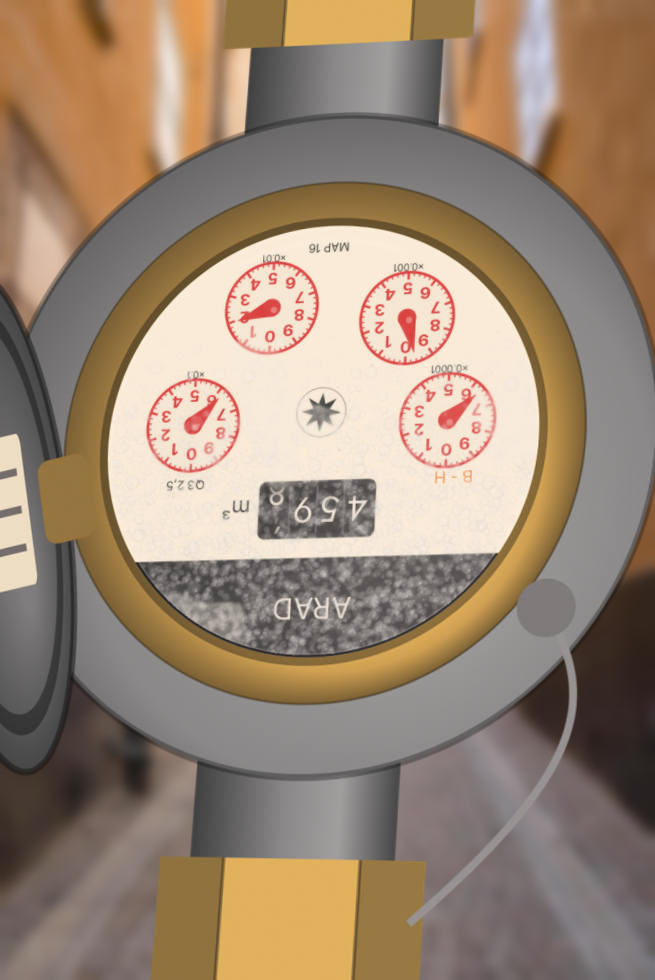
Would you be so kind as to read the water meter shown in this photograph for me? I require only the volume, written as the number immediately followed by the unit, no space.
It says 4597.6196m³
